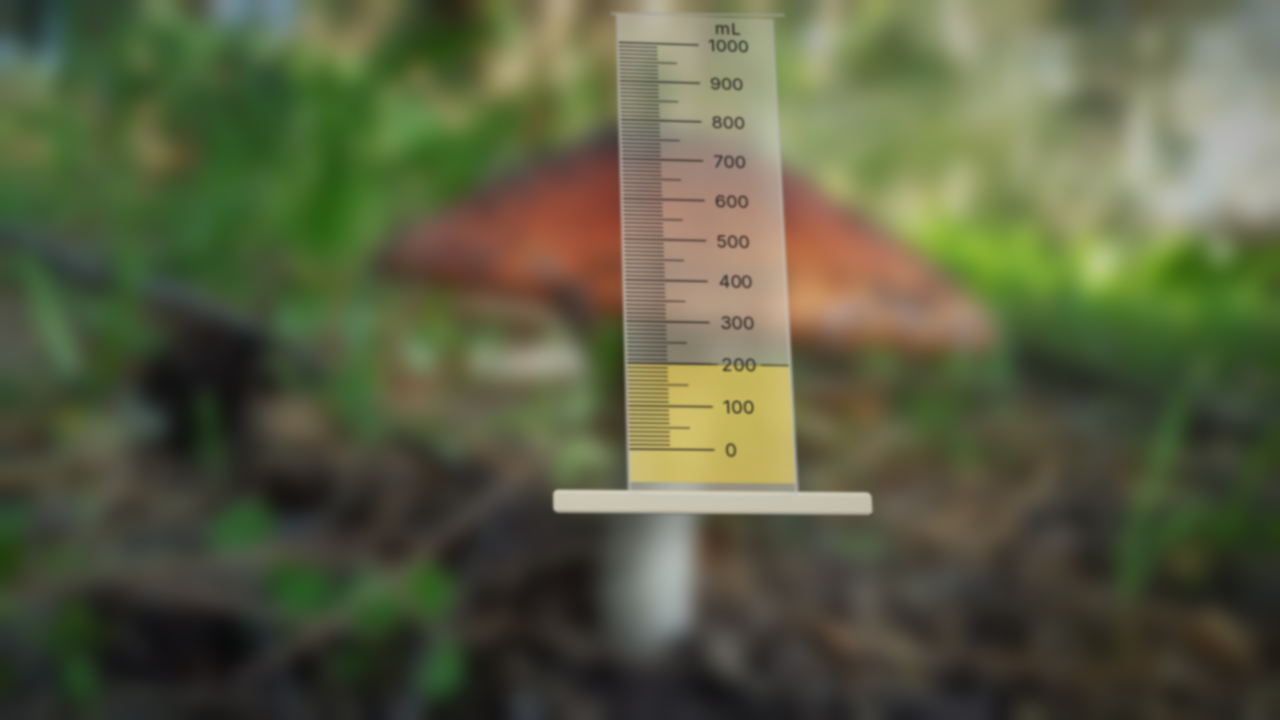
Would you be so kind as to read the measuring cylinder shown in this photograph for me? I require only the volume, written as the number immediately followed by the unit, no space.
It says 200mL
